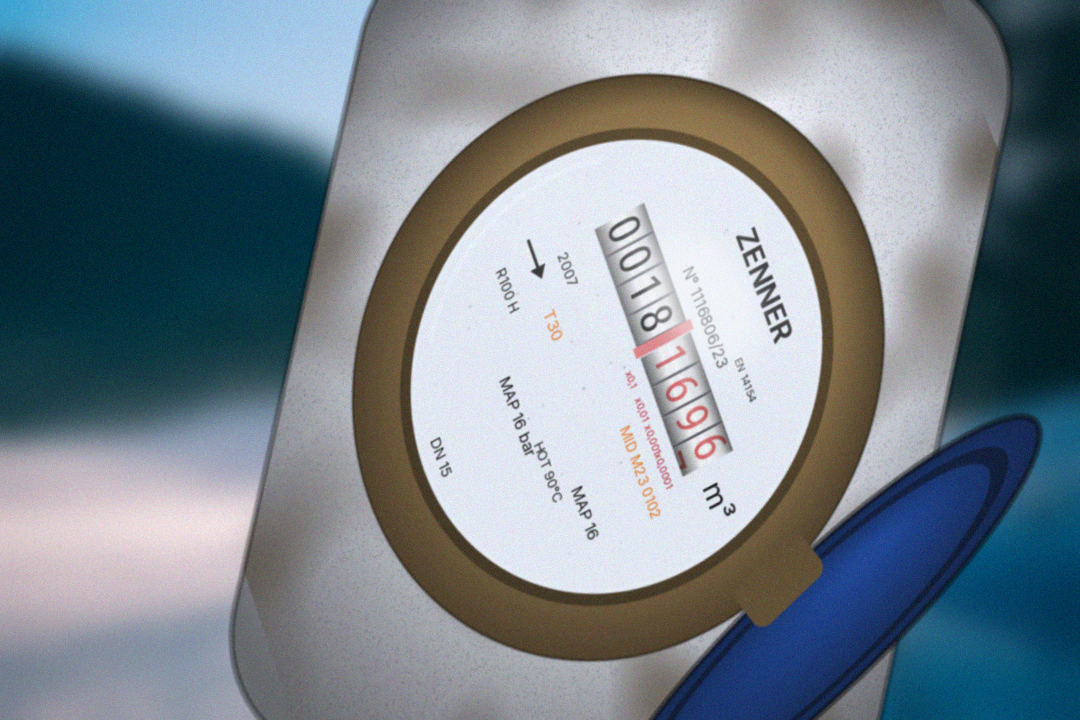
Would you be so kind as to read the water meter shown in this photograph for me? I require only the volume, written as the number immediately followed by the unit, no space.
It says 18.1696m³
